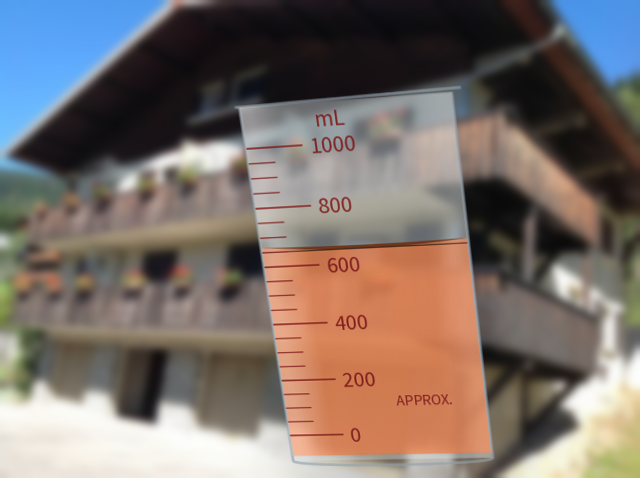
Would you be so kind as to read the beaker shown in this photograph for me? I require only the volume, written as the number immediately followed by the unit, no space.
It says 650mL
